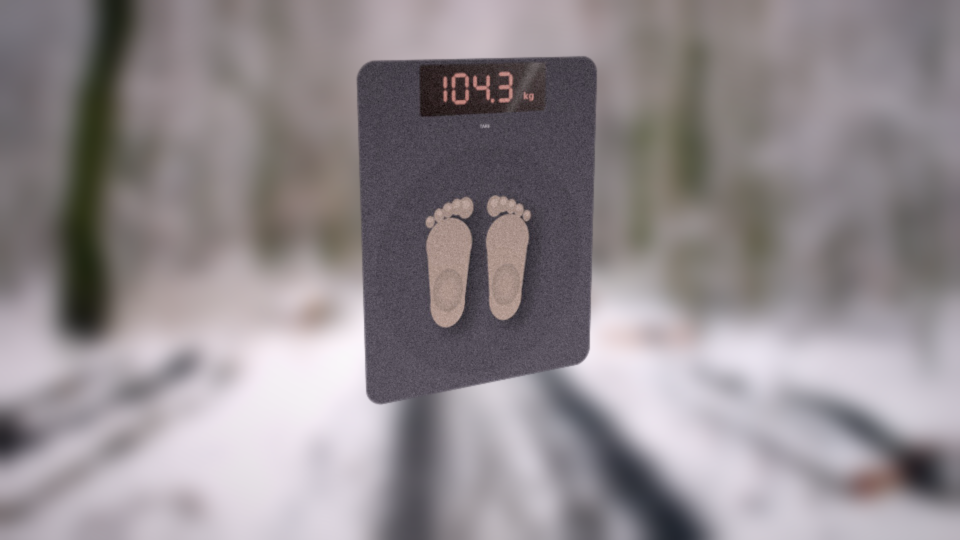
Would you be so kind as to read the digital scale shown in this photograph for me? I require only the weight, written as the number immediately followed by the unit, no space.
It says 104.3kg
